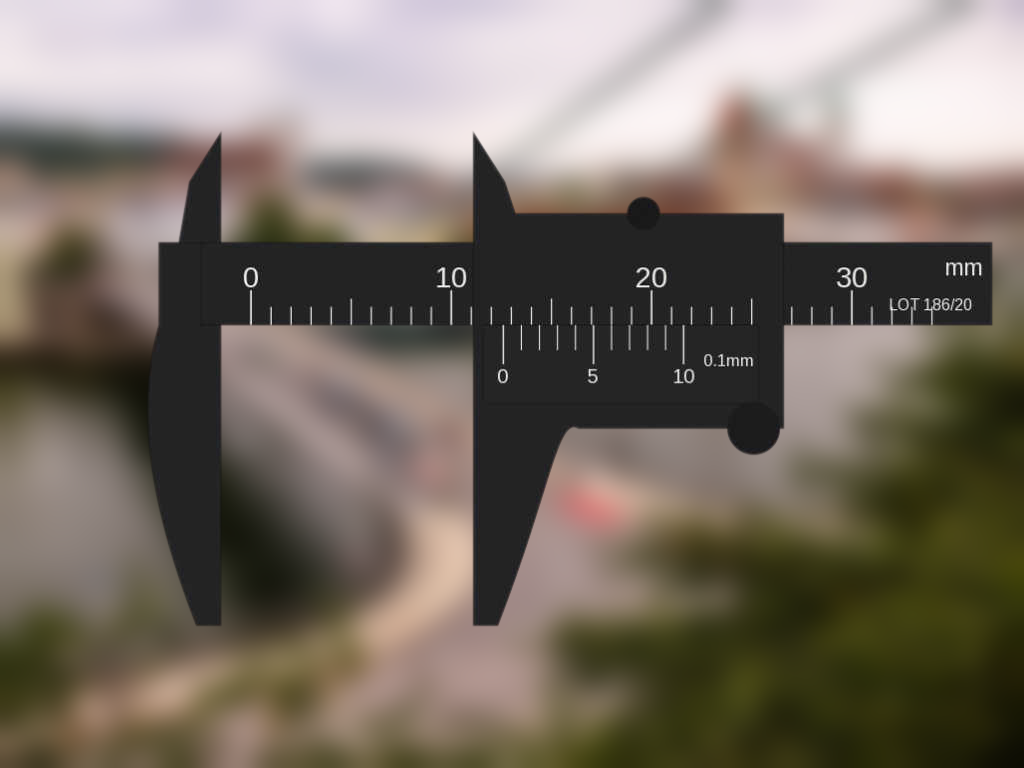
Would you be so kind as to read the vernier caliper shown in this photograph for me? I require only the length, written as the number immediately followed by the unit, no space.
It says 12.6mm
